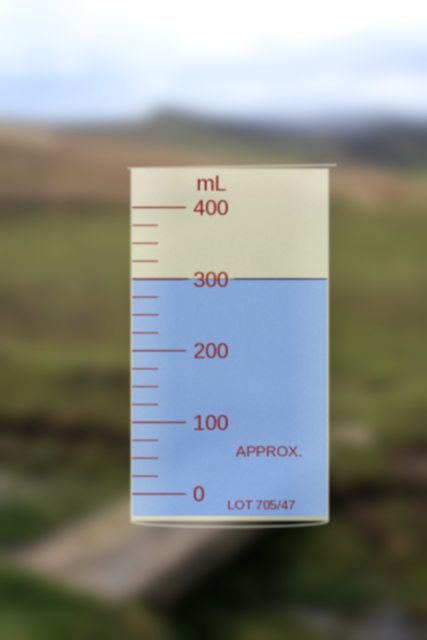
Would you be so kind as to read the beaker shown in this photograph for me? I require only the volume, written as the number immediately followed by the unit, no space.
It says 300mL
